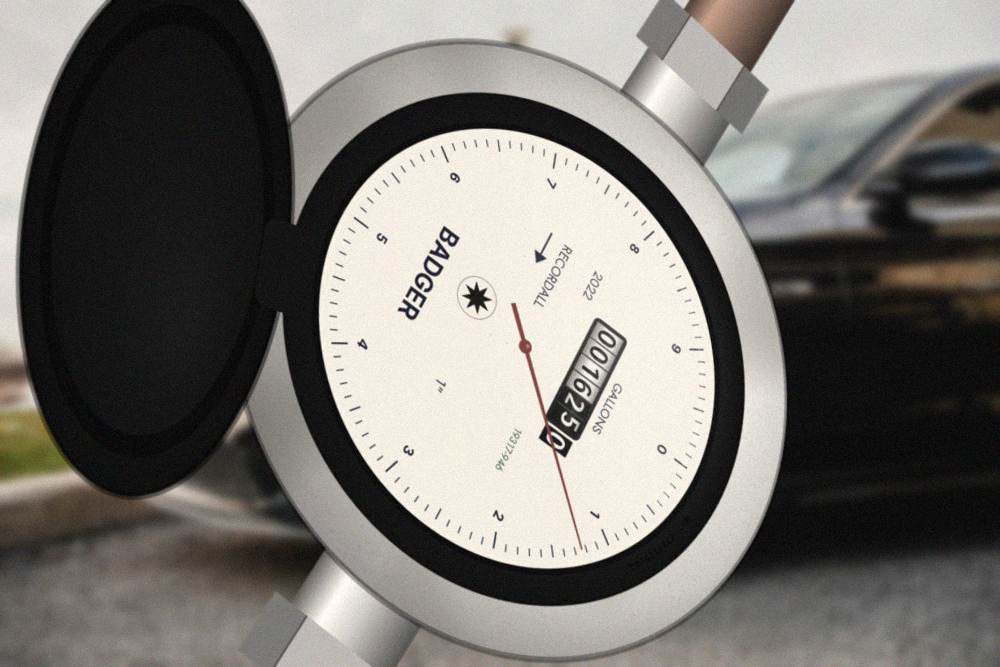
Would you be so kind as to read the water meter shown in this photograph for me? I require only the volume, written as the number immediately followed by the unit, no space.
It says 16251.2gal
